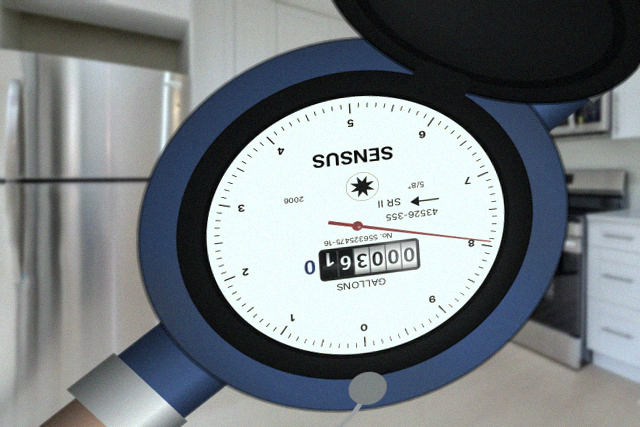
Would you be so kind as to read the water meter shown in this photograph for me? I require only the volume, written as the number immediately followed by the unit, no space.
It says 3607.9gal
